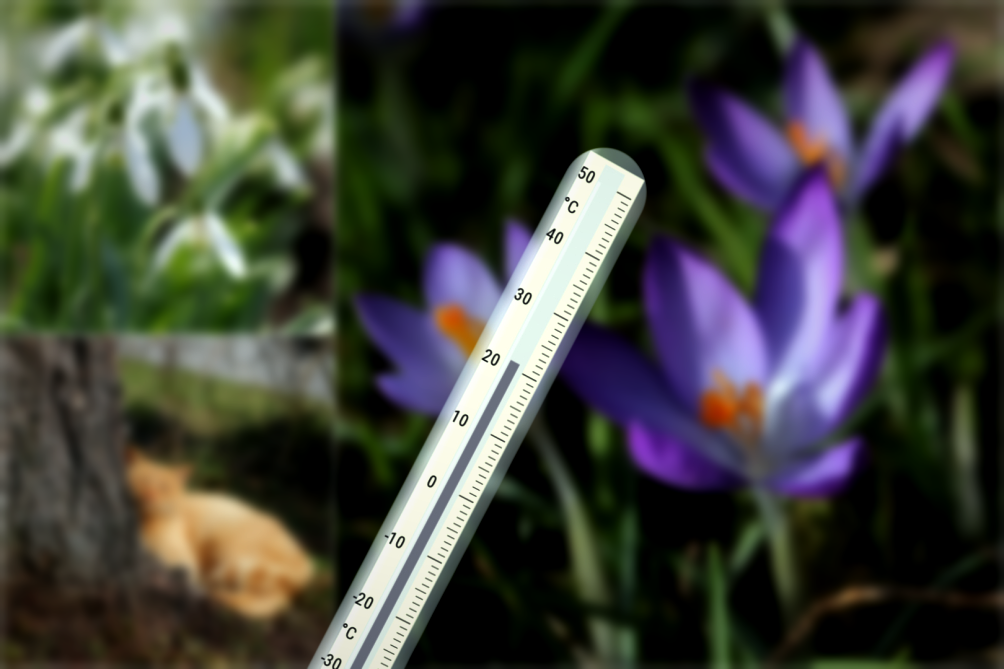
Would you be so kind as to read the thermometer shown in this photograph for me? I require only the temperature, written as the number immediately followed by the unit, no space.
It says 21°C
